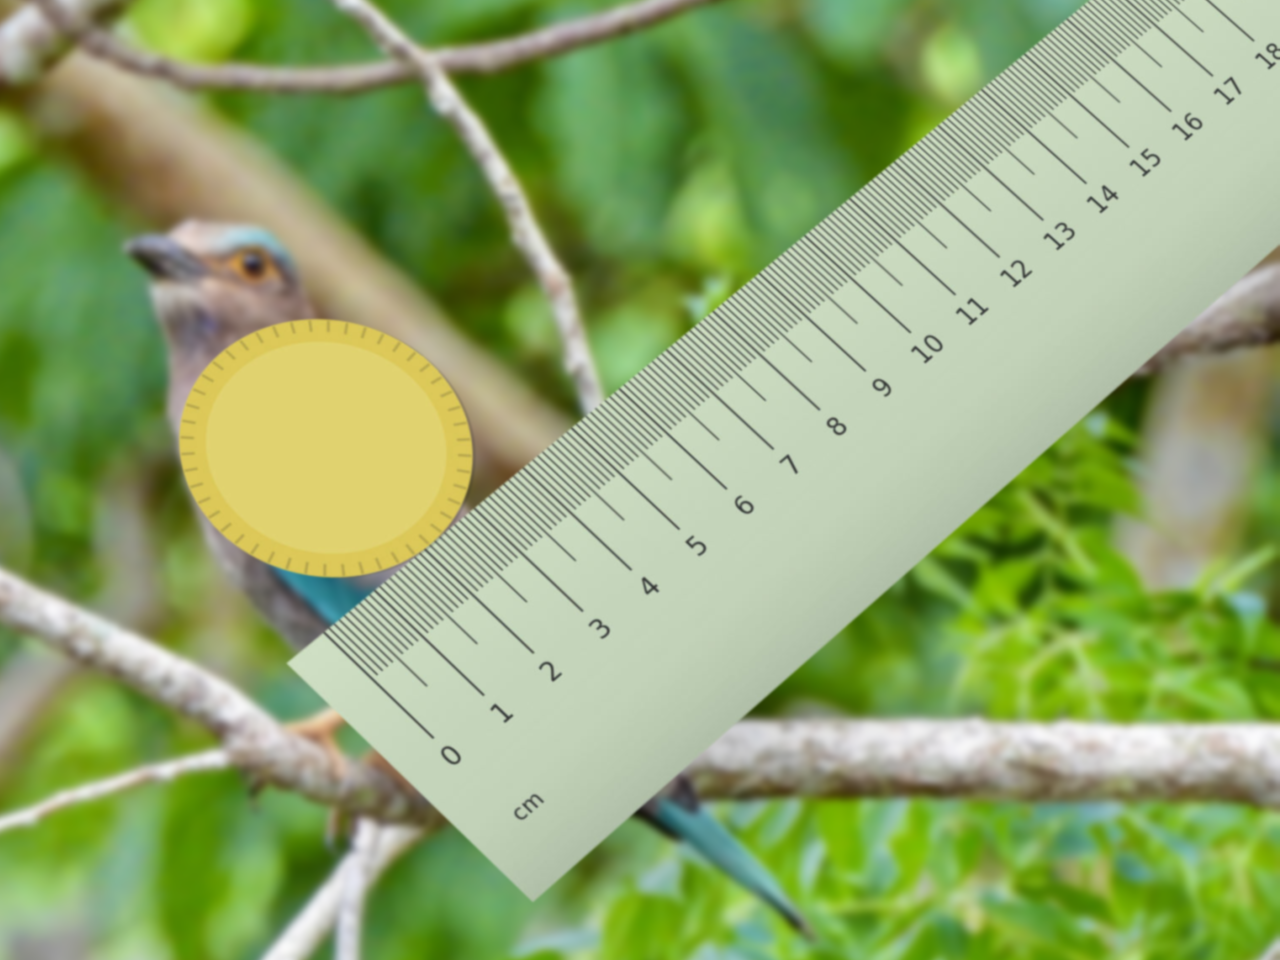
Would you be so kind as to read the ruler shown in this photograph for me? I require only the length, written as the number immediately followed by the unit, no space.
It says 4.2cm
